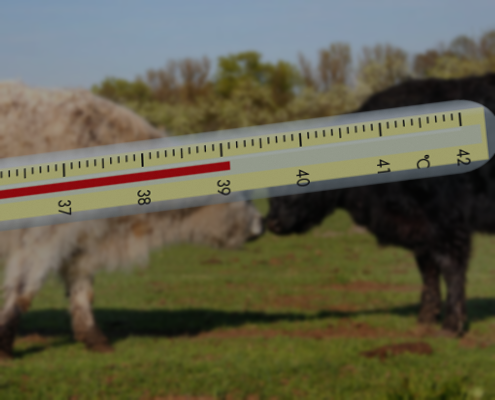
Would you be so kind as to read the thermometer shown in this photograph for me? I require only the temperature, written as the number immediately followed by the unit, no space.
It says 39.1°C
